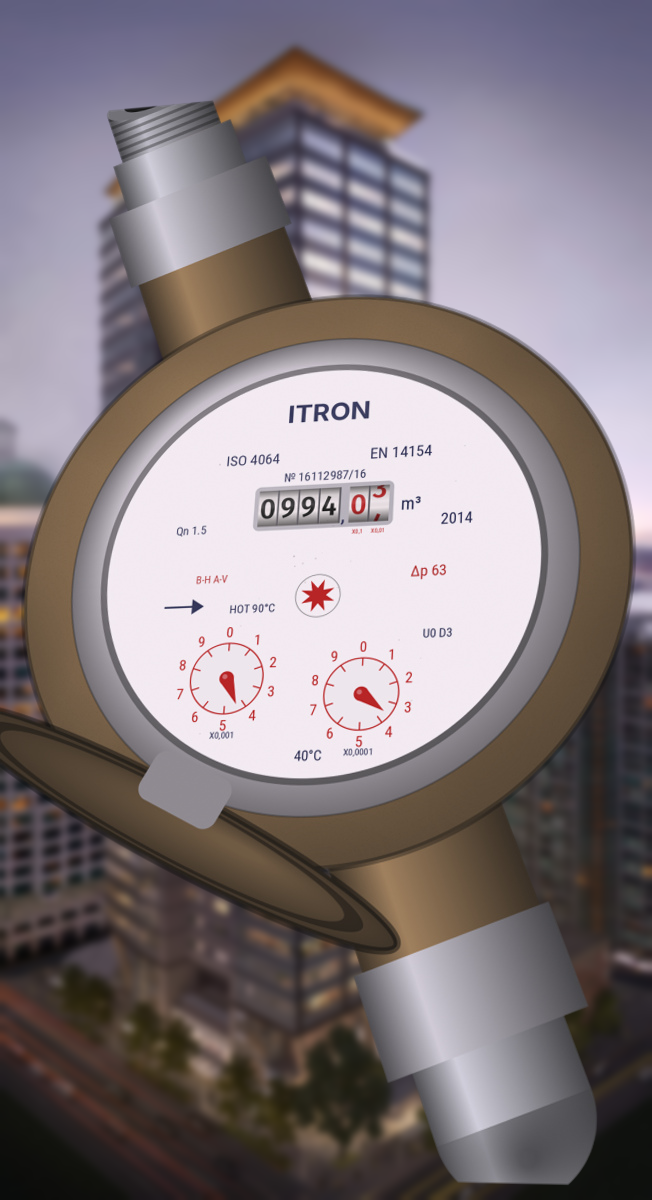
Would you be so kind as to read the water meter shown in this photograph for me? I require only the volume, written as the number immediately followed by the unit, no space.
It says 994.0343m³
